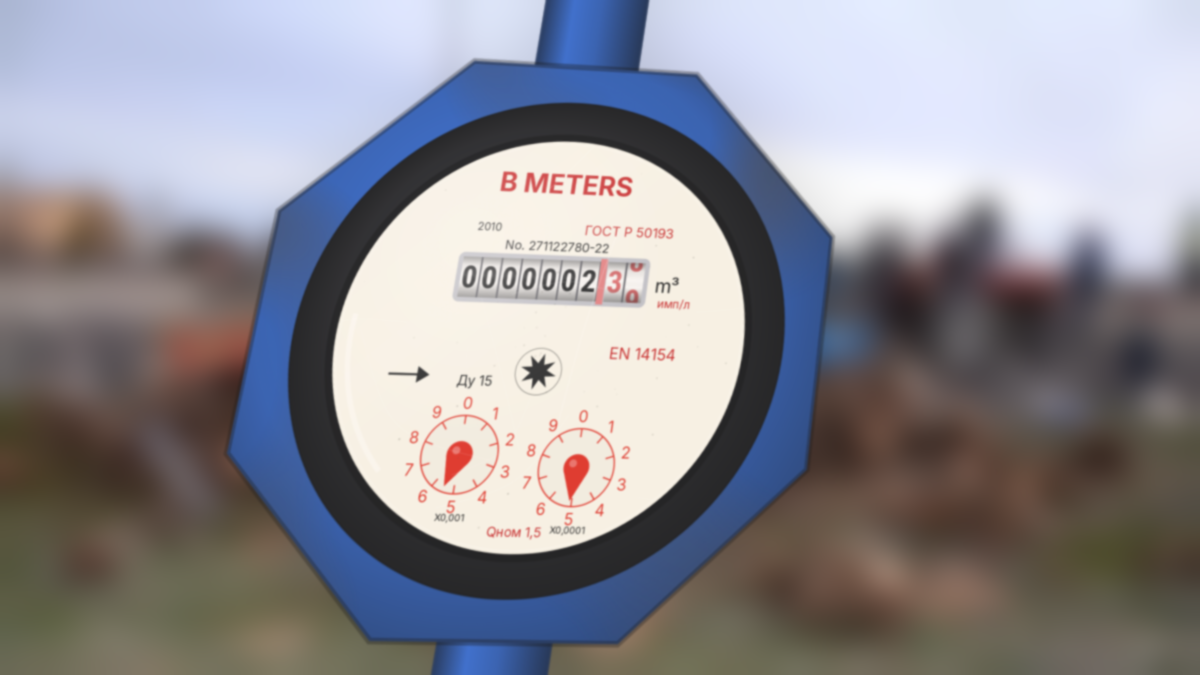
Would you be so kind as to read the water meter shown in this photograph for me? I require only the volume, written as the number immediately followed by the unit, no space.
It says 2.3855m³
